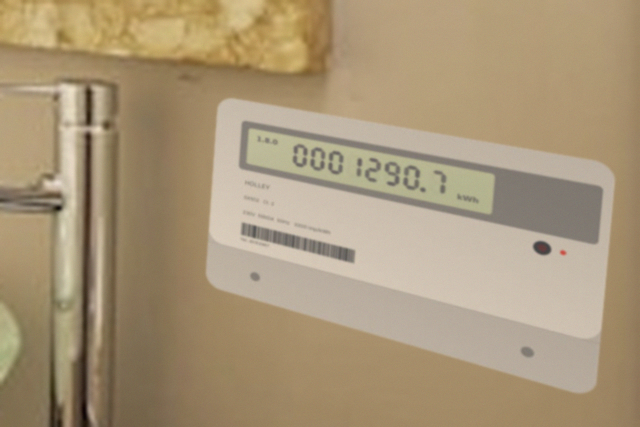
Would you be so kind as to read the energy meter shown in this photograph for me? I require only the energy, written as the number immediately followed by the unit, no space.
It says 1290.7kWh
